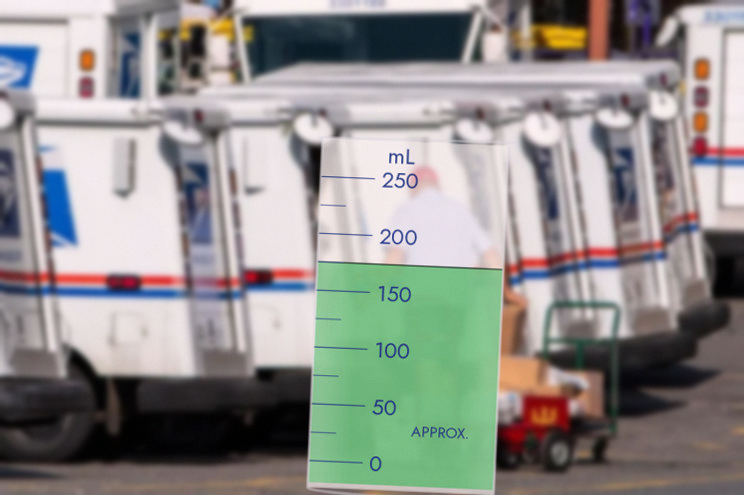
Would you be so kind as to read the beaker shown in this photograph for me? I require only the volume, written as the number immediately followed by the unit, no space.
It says 175mL
